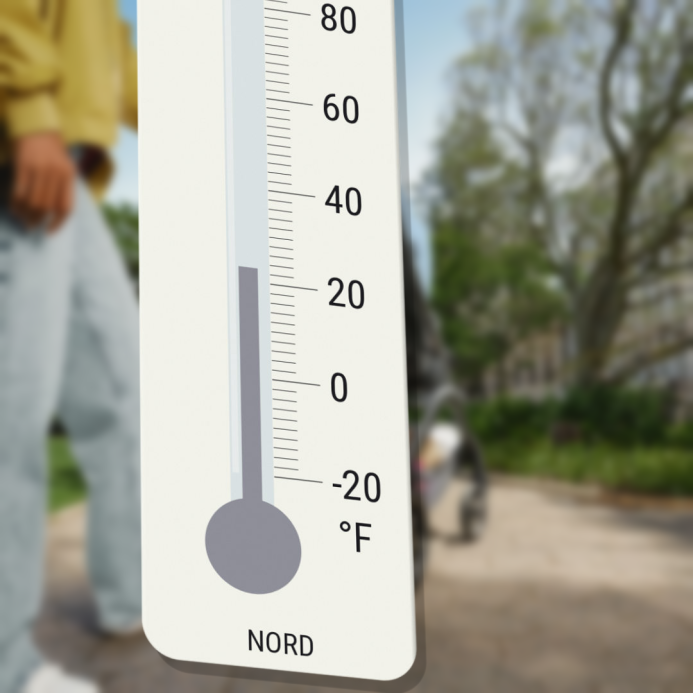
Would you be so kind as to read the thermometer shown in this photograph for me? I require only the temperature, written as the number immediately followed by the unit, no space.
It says 23°F
